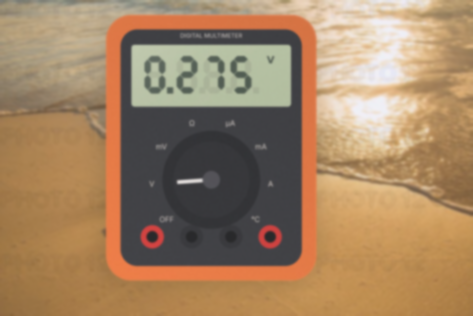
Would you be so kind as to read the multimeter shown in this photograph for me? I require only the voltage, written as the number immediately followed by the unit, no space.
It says 0.275V
